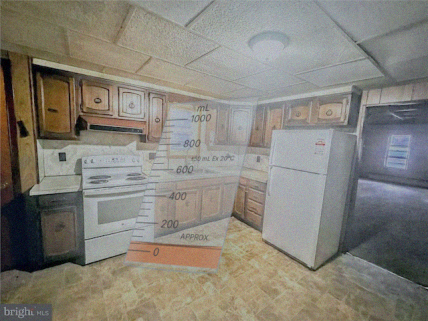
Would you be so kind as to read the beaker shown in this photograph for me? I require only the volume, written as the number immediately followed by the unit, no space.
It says 50mL
